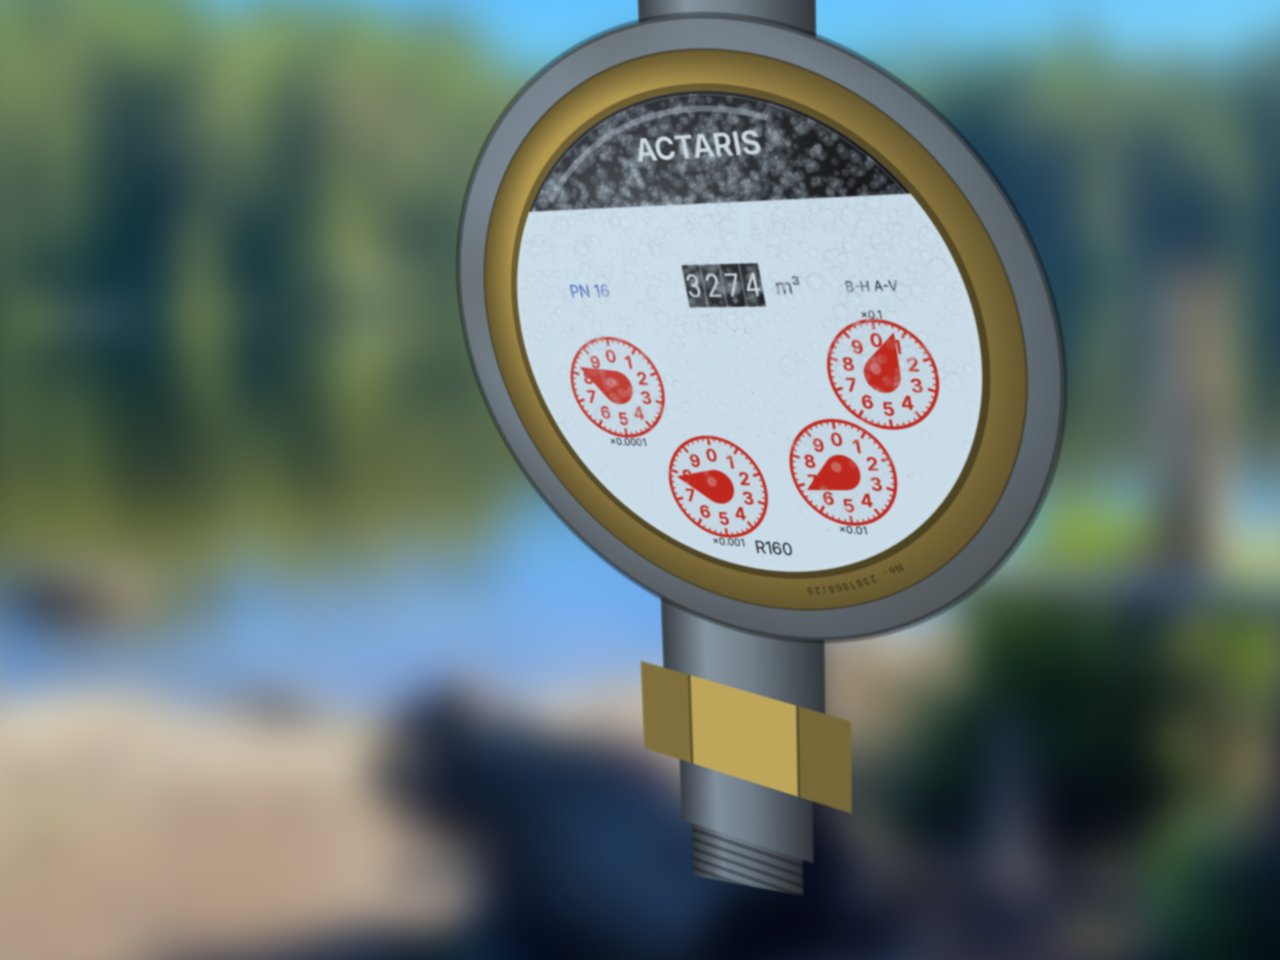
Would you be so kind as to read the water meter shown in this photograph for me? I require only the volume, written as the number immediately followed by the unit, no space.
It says 3274.0678m³
